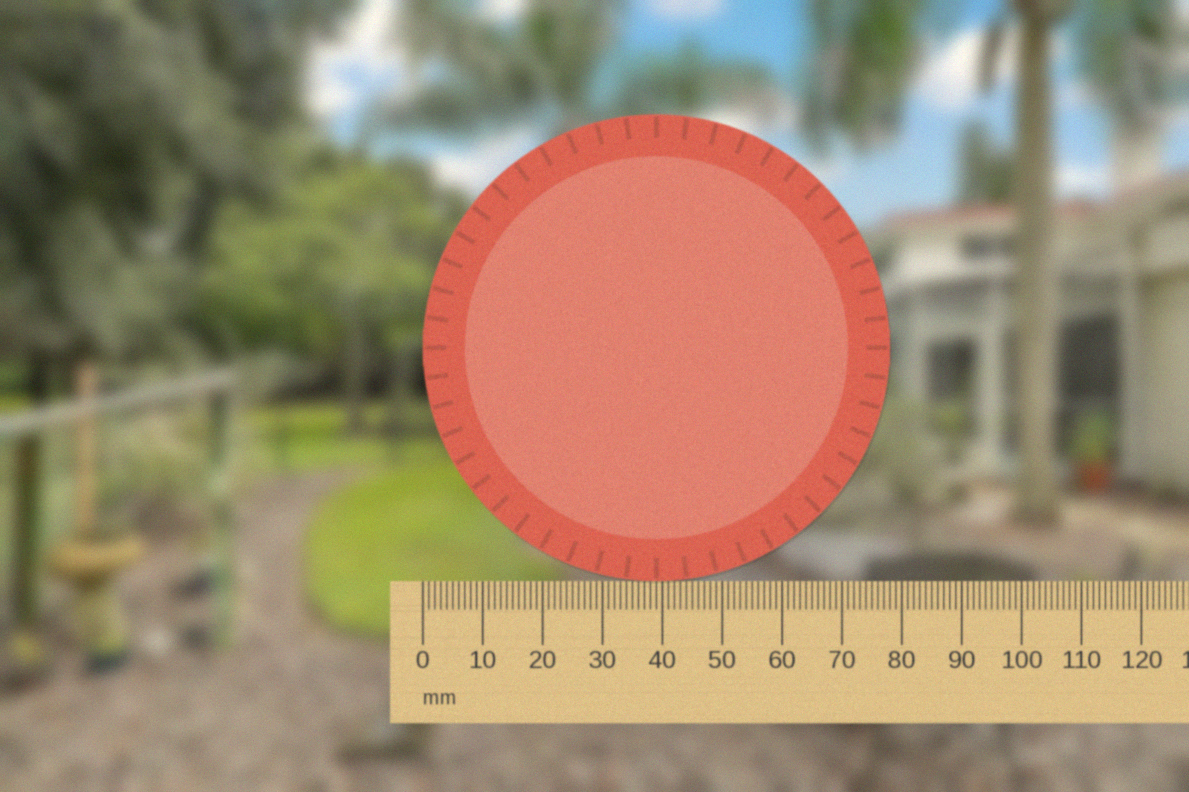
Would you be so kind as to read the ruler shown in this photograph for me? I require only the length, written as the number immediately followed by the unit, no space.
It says 78mm
